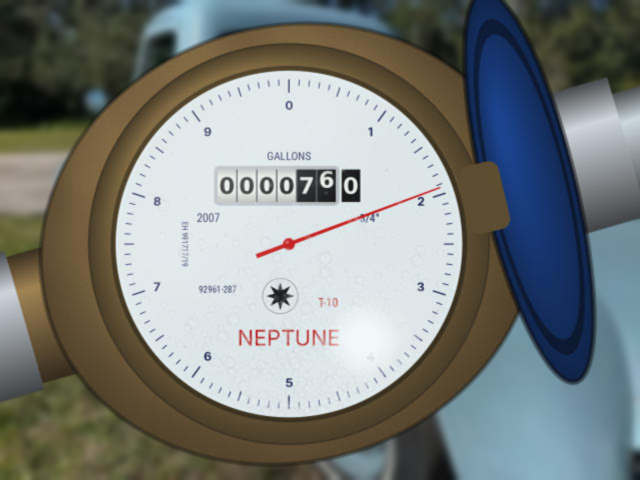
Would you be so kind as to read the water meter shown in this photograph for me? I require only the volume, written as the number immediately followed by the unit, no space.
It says 761.9gal
